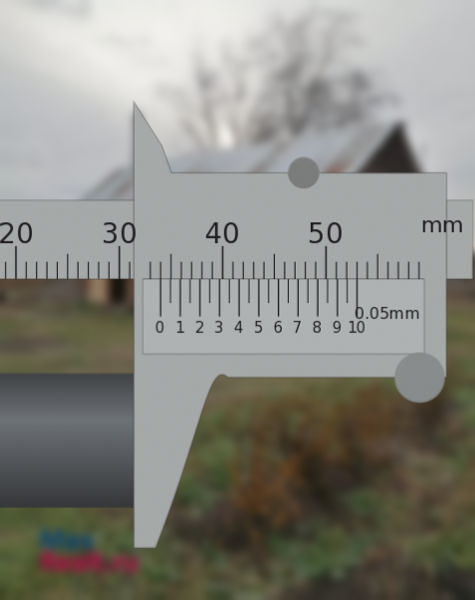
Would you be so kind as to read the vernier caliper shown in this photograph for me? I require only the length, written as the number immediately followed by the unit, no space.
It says 34.0mm
